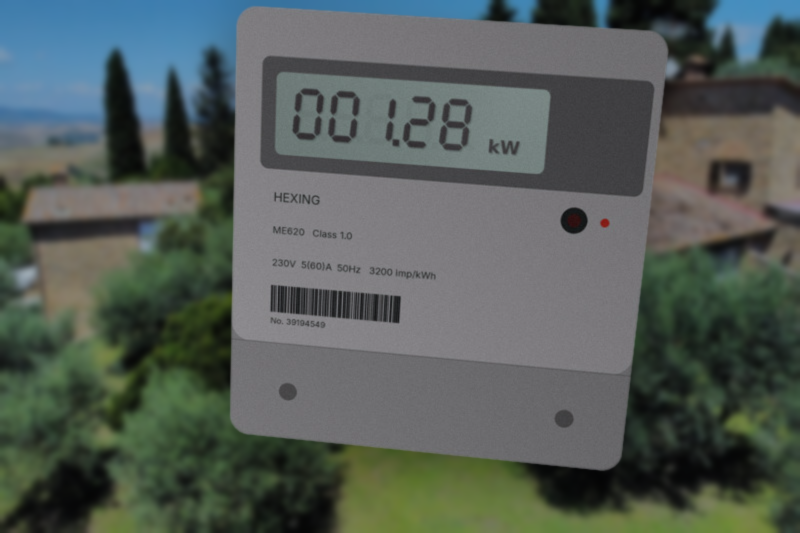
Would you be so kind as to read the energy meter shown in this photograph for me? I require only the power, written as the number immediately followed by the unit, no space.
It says 1.28kW
